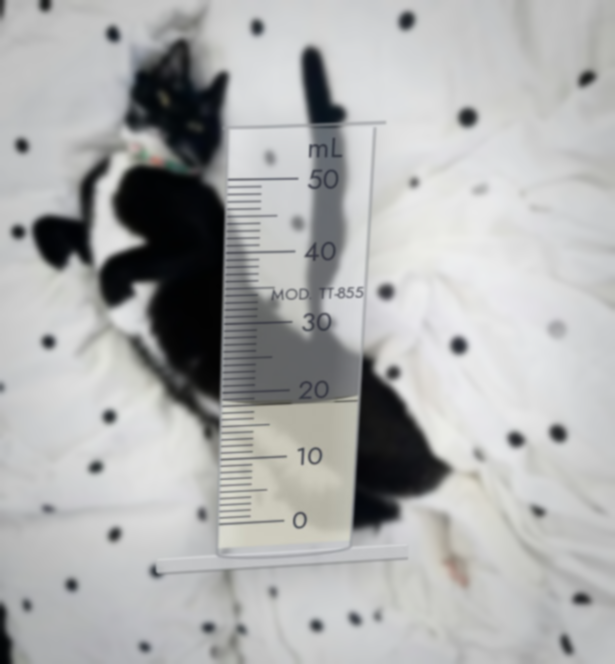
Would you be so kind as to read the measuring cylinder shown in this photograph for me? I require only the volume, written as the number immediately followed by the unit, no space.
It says 18mL
